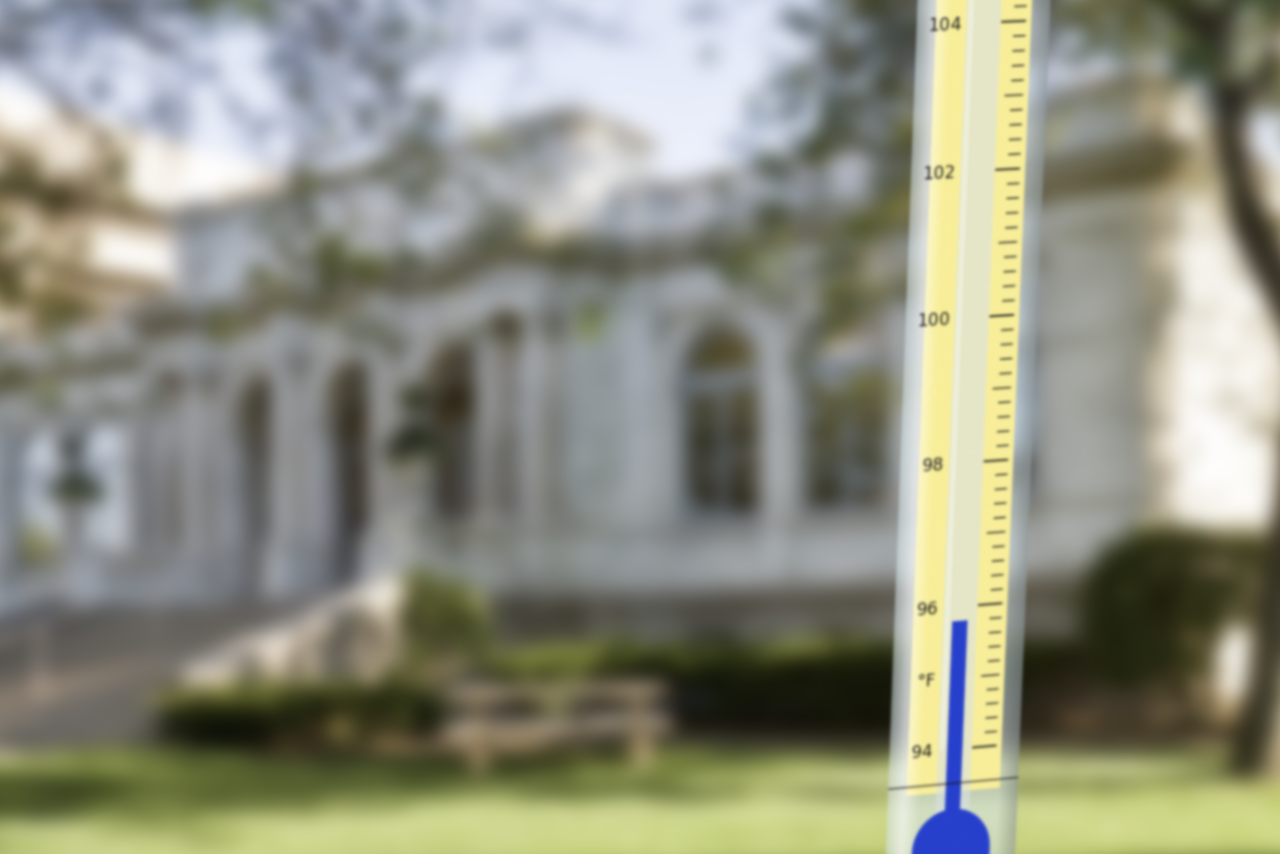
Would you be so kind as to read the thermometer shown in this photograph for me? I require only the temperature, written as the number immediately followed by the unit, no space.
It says 95.8°F
